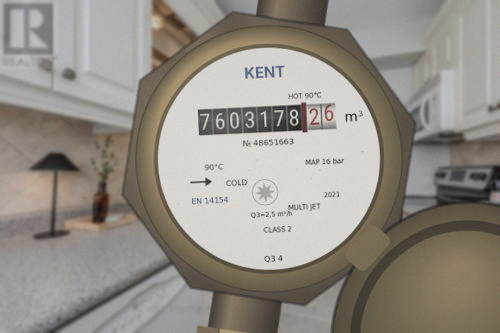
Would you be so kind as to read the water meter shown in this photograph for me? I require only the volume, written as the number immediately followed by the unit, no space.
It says 7603178.26m³
